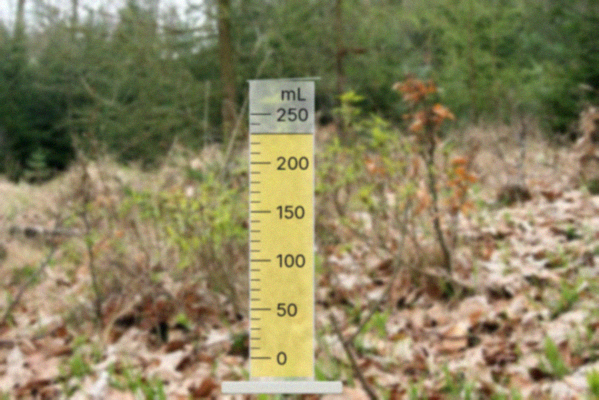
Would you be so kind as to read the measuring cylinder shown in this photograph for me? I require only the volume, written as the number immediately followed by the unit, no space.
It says 230mL
